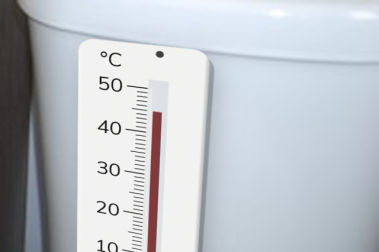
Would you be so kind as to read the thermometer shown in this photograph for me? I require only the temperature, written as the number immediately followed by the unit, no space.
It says 45°C
